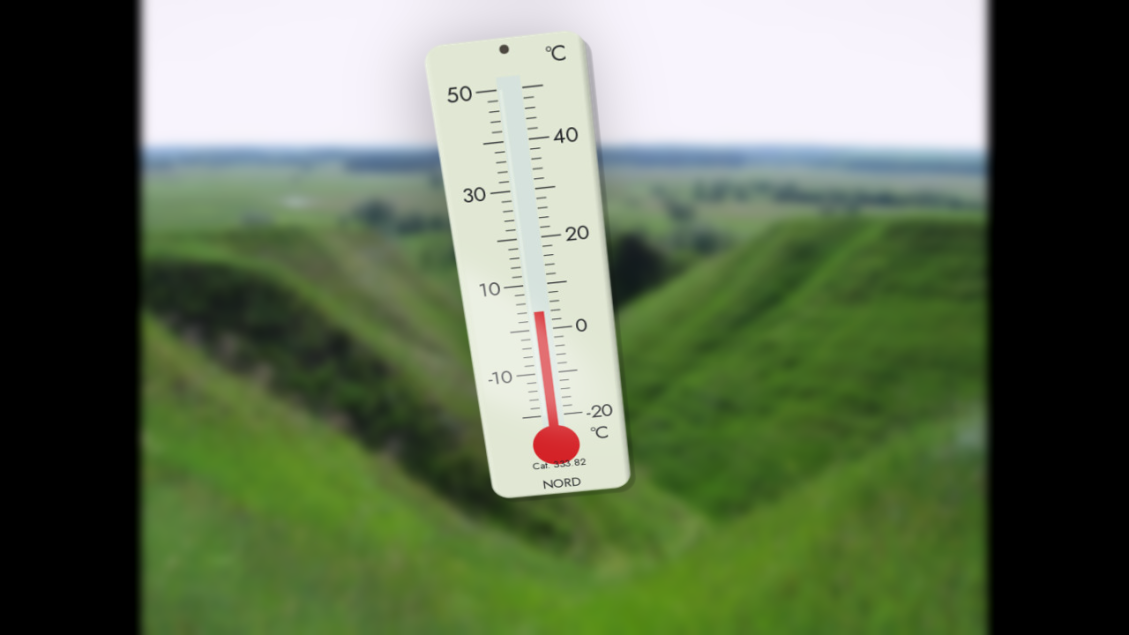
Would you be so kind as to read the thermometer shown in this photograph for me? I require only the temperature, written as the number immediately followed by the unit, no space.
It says 4°C
